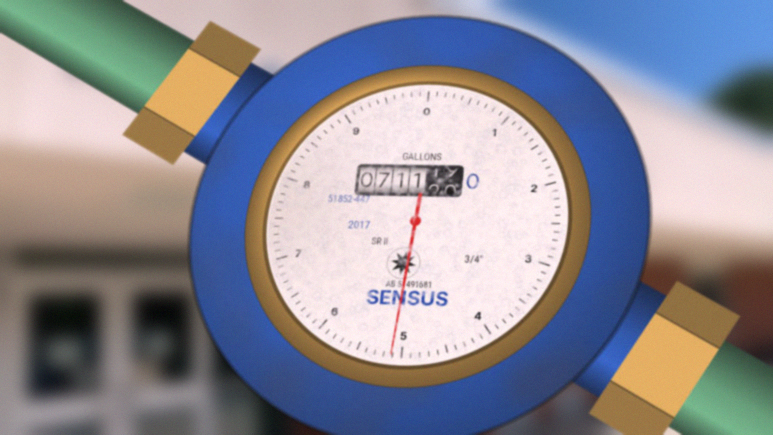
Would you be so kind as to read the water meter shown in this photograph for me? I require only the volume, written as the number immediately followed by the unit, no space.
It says 711195.1gal
